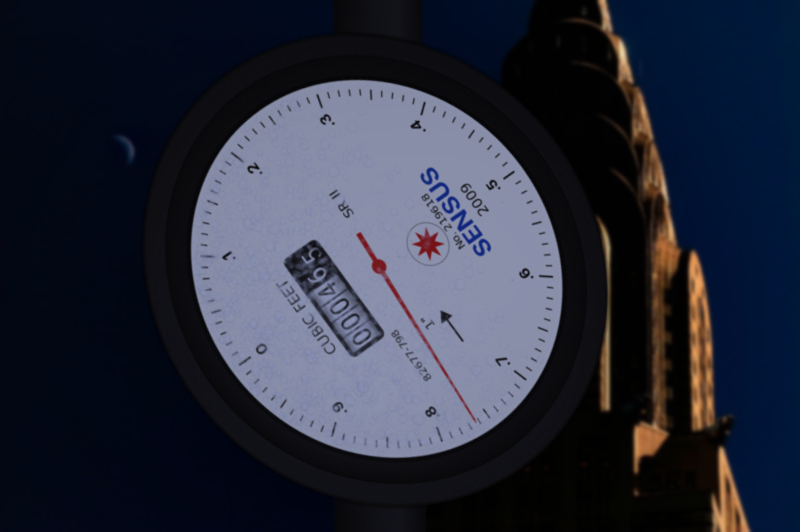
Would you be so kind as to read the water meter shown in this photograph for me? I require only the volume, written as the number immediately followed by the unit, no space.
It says 464.76ft³
